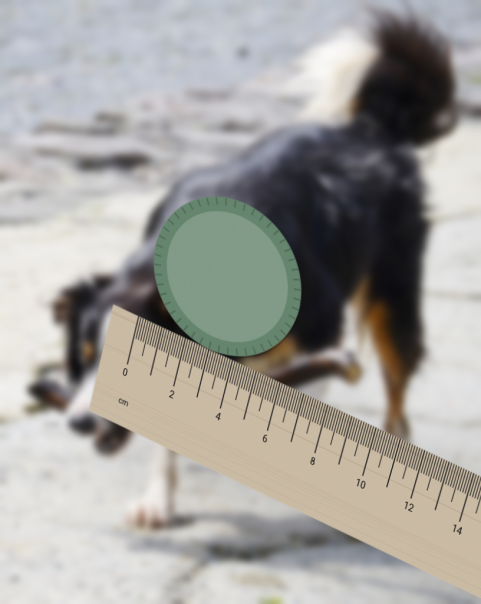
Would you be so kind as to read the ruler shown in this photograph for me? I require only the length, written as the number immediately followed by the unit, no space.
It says 6cm
